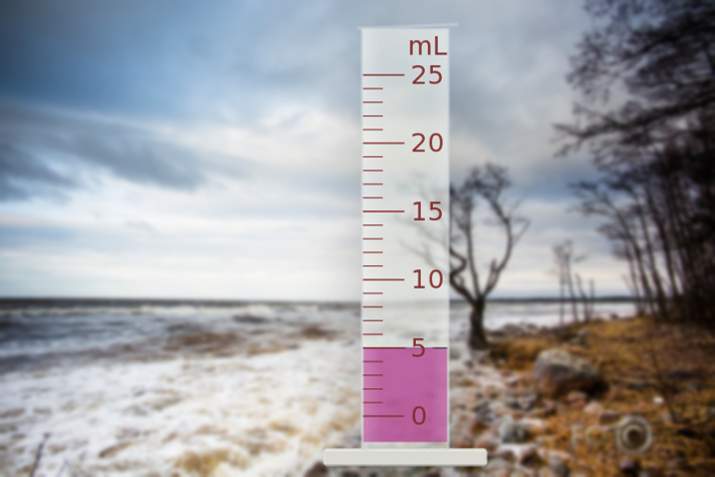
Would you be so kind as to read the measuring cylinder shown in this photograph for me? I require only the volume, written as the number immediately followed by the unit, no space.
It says 5mL
